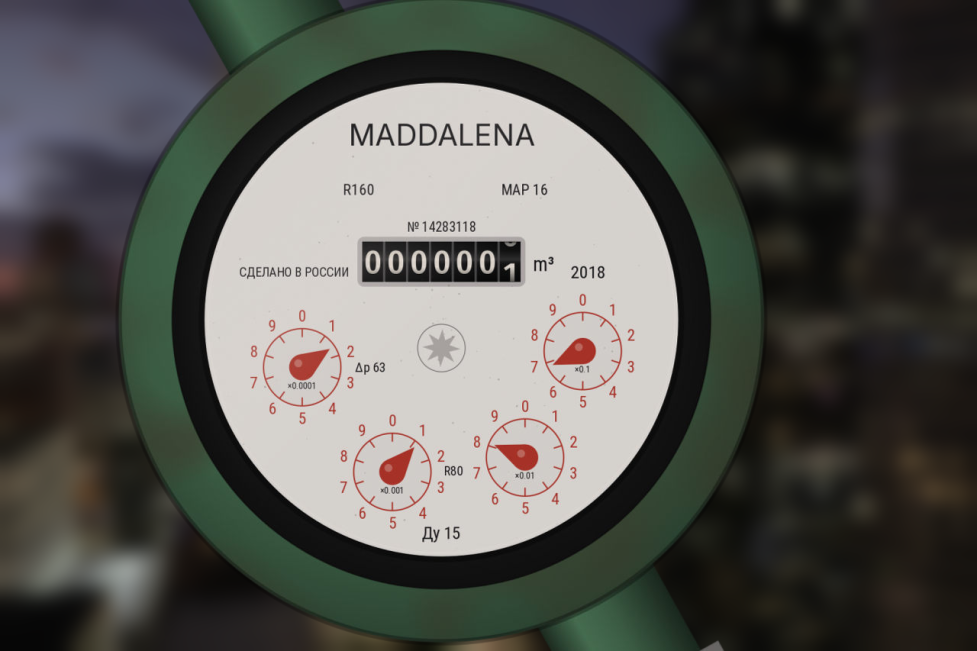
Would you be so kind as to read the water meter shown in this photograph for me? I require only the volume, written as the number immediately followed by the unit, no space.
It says 0.6811m³
